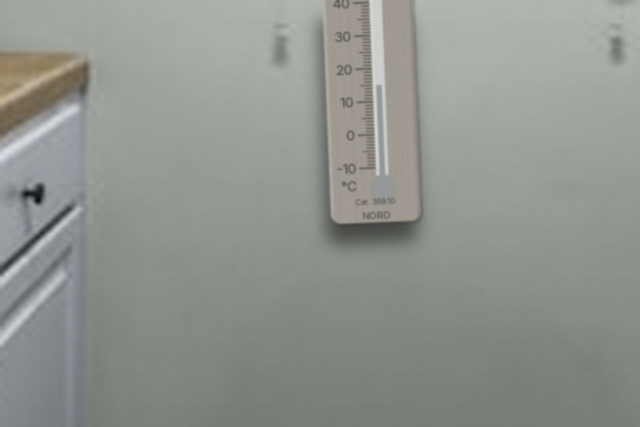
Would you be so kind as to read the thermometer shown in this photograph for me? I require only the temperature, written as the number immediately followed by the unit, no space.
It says 15°C
